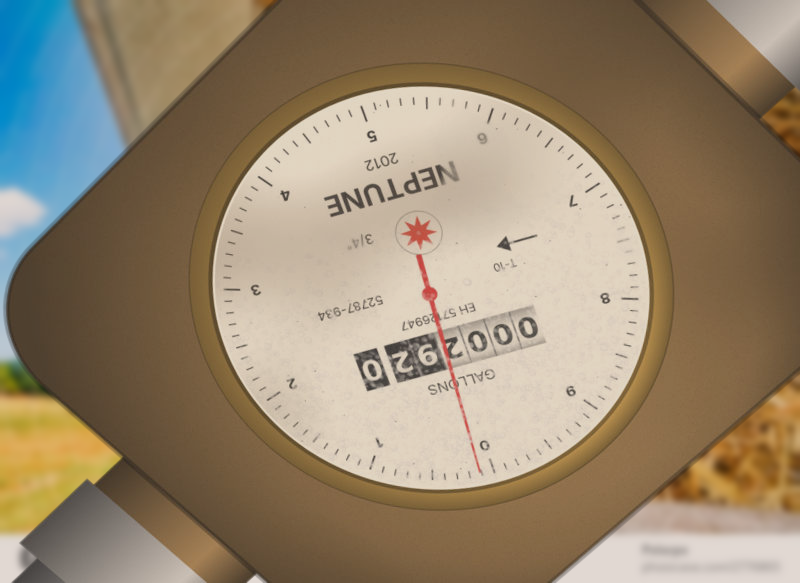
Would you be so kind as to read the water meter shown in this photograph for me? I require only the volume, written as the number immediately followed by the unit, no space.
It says 2920.1gal
